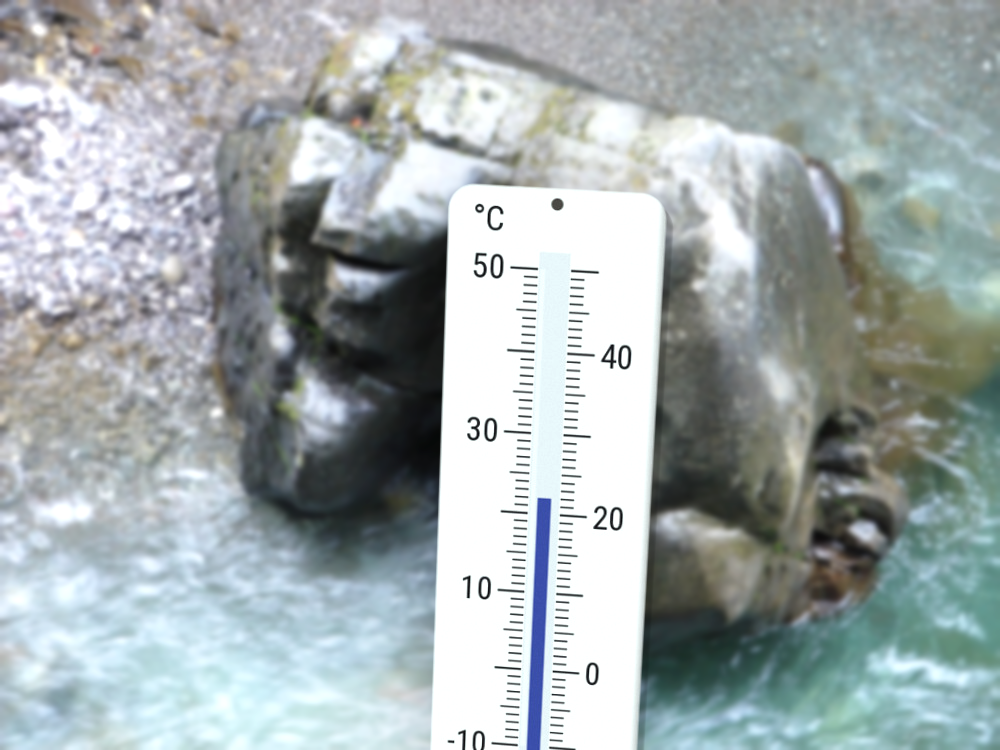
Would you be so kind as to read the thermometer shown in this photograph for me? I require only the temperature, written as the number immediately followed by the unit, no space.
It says 22°C
